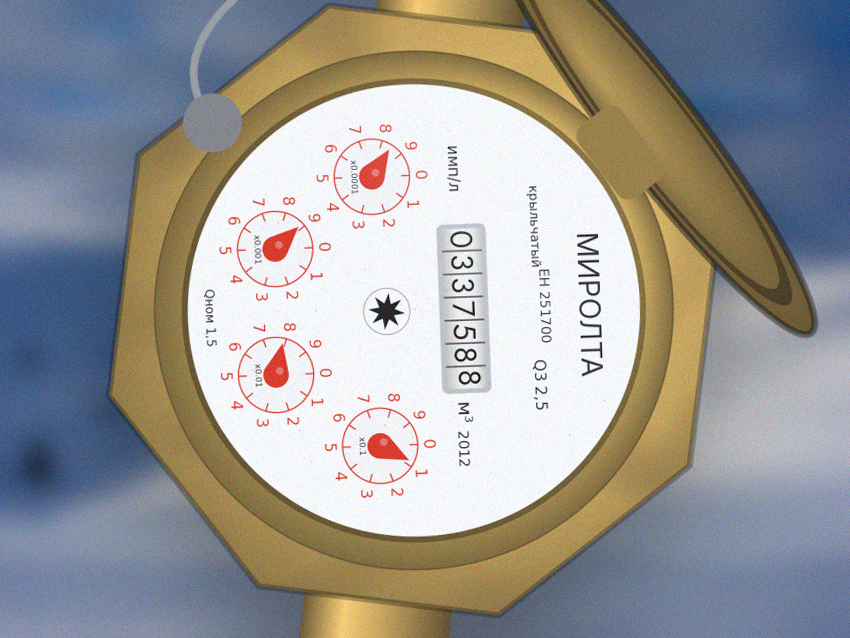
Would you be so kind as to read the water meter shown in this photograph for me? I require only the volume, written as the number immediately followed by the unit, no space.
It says 337588.0788m³
